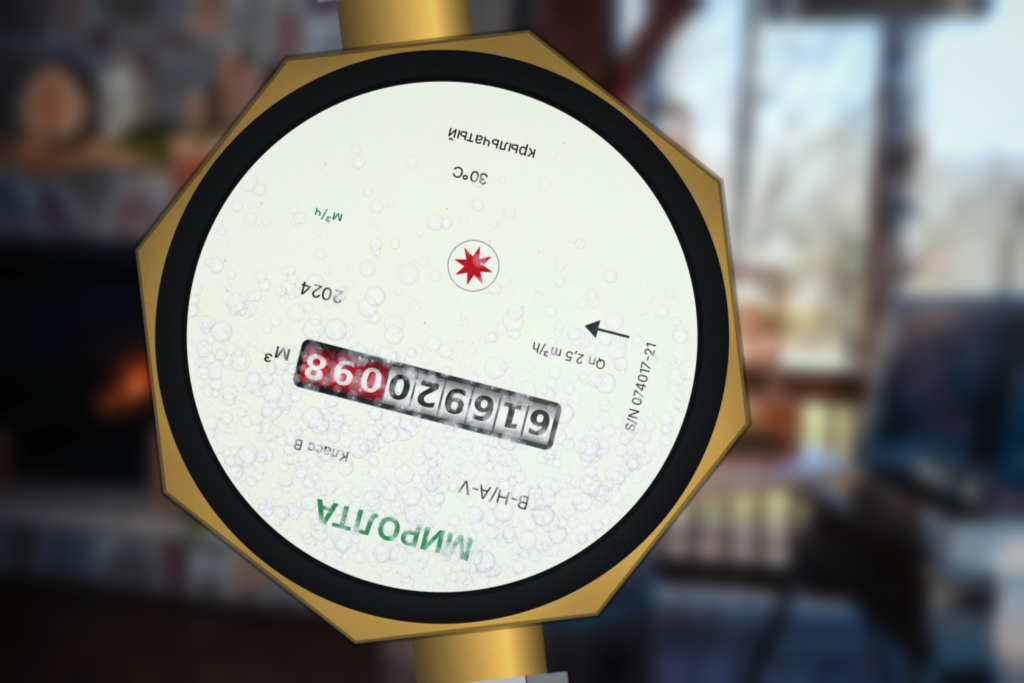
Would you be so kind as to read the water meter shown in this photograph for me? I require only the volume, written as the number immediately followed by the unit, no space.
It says 616920.098m³
